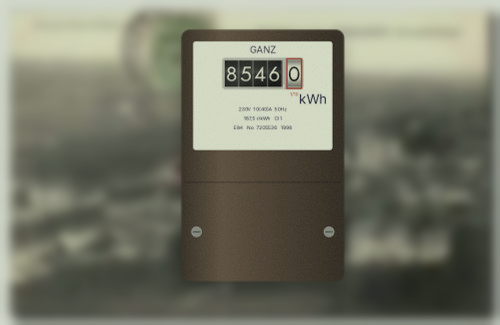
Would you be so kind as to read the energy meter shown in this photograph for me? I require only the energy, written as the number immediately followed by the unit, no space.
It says 8546.0kWh
